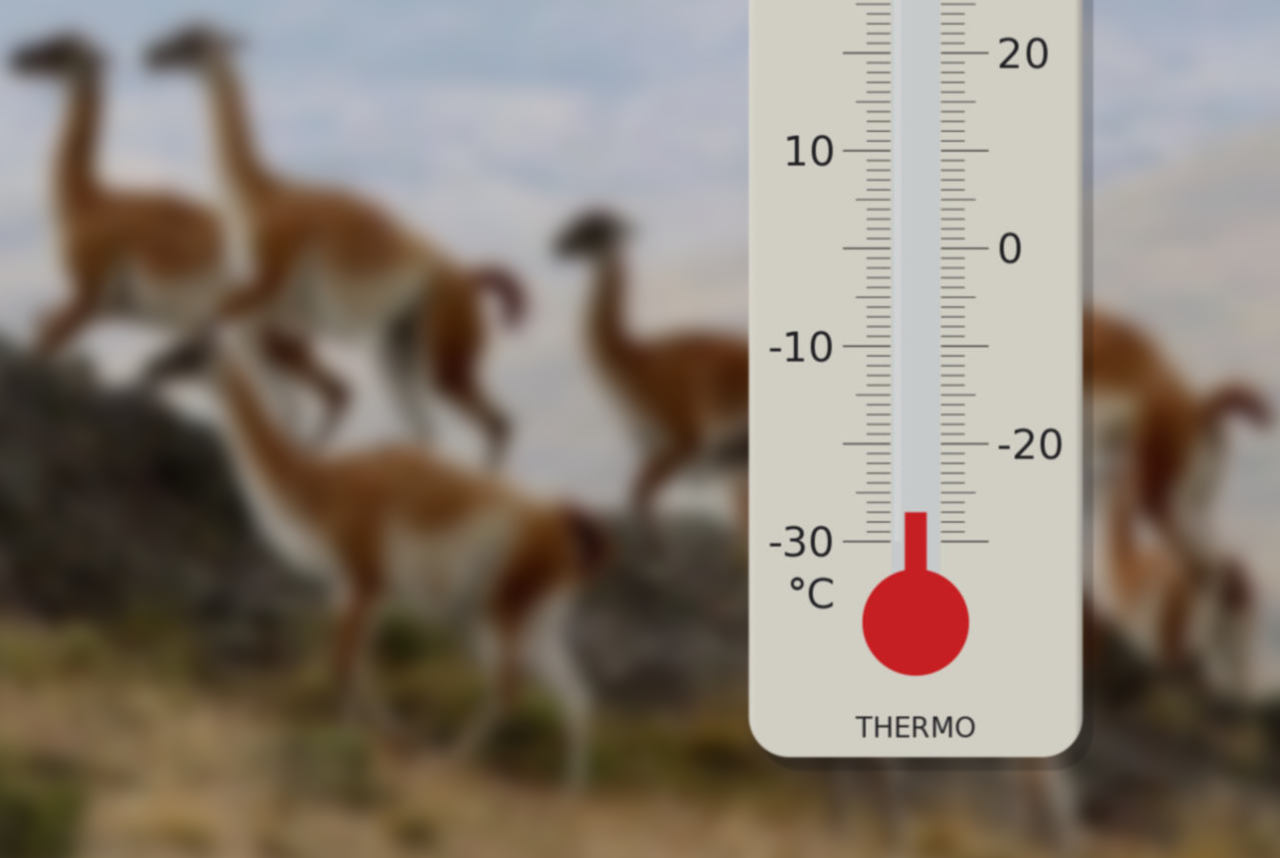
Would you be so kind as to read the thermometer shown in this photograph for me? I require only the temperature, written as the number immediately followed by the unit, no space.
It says -27°C
